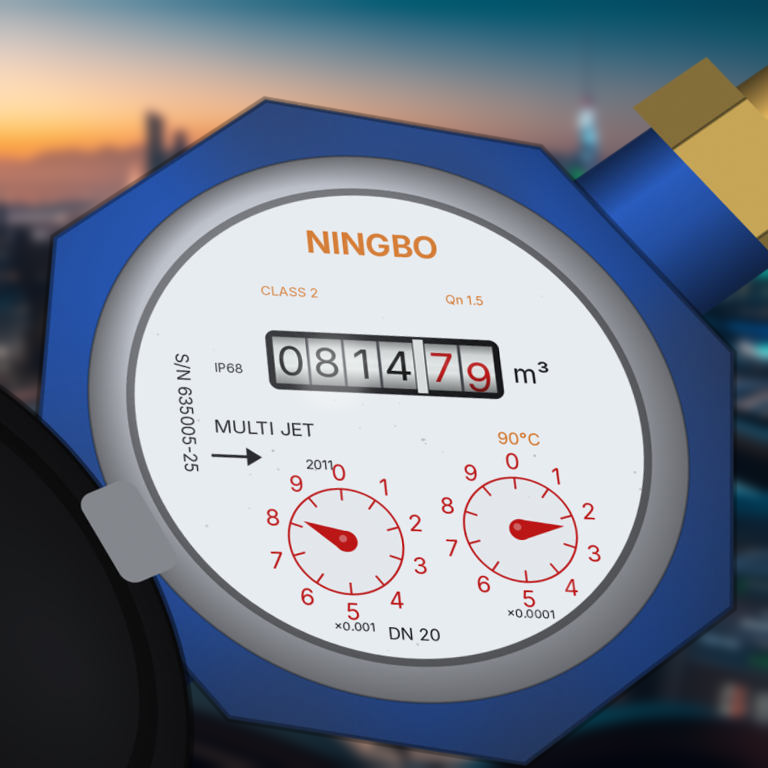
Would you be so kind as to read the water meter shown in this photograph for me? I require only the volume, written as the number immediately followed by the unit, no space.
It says 814.7882m³
